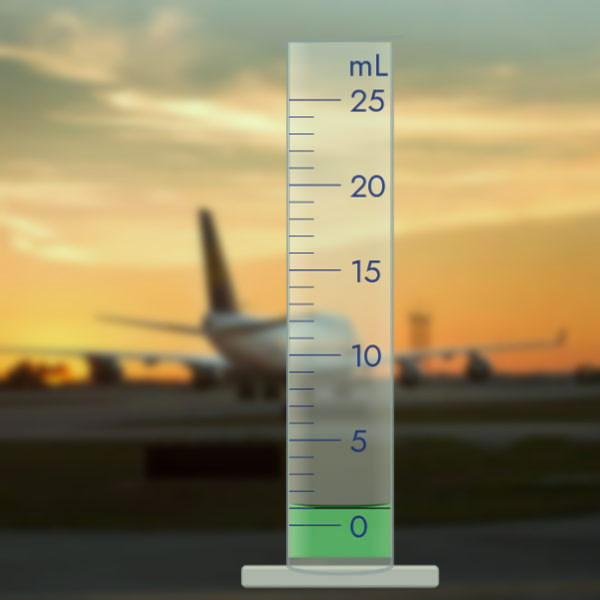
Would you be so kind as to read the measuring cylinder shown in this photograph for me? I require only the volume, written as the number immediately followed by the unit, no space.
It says 1mL
